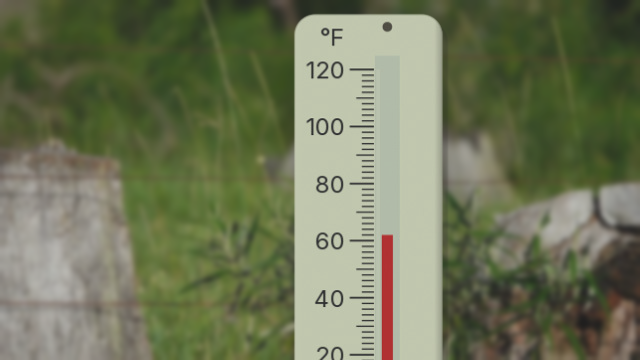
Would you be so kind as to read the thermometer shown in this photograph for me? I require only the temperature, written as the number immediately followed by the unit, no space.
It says 62°F
